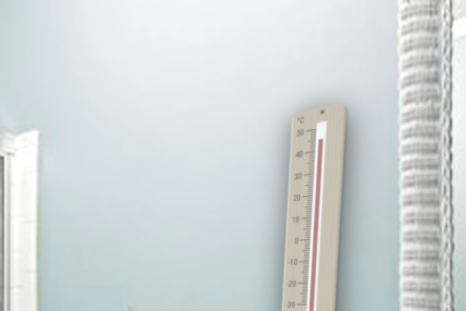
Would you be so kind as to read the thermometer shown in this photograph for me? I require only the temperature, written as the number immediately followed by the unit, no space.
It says 45°C
